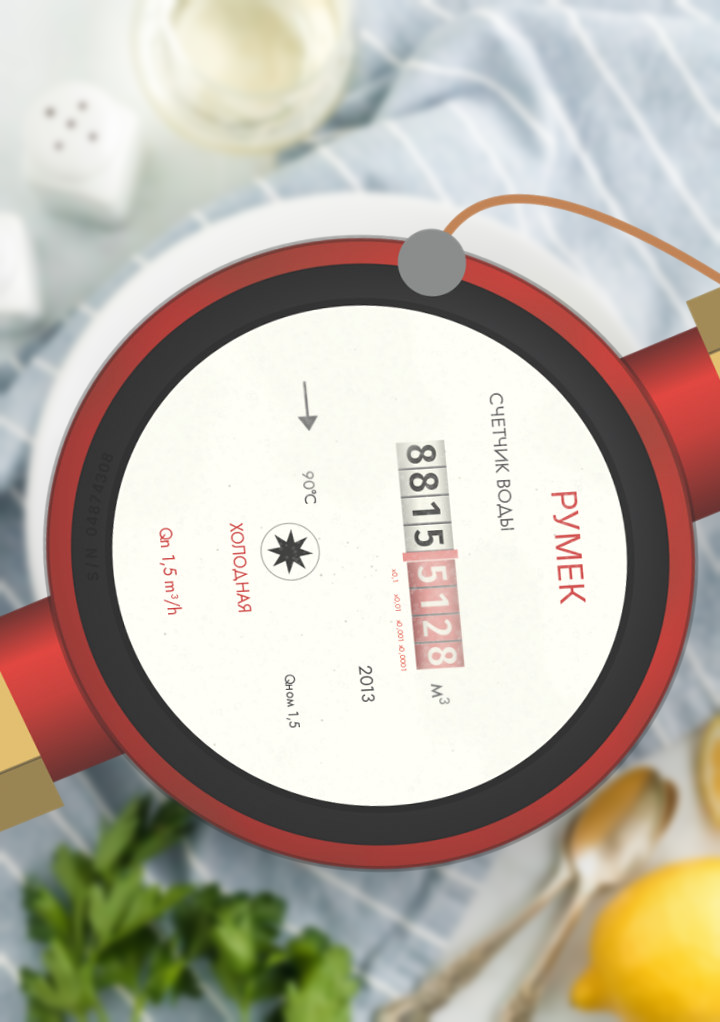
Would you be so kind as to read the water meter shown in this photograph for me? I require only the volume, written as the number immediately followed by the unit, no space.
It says 8815.5128m³
